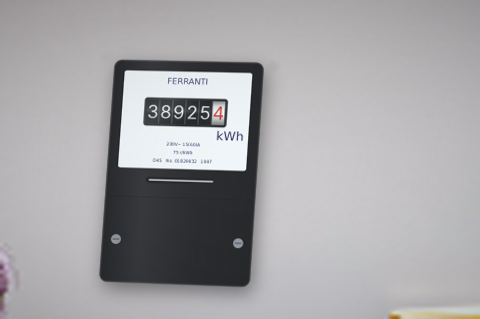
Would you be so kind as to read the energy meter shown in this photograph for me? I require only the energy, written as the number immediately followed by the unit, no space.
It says 38925.4kWh
